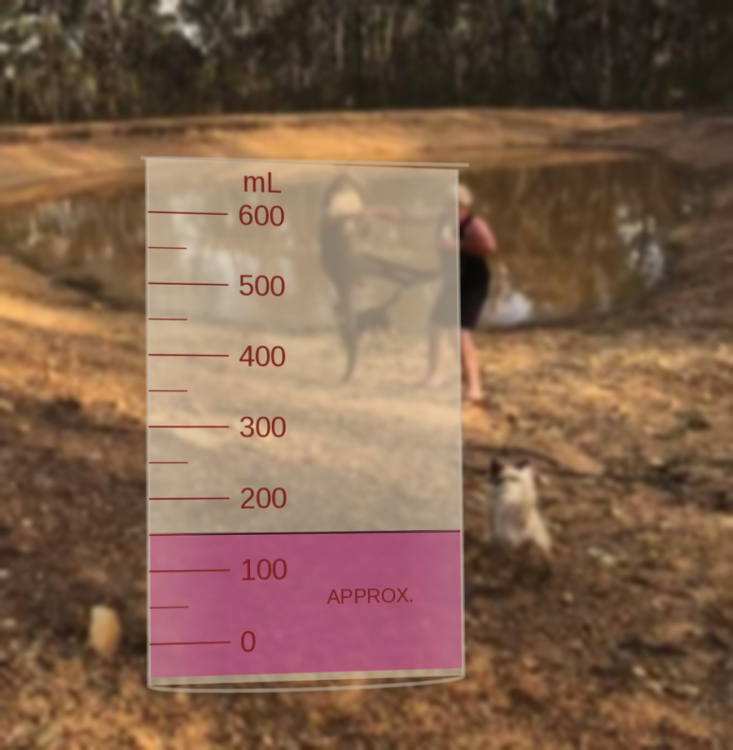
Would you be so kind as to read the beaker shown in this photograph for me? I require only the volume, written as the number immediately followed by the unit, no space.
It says 150mL
